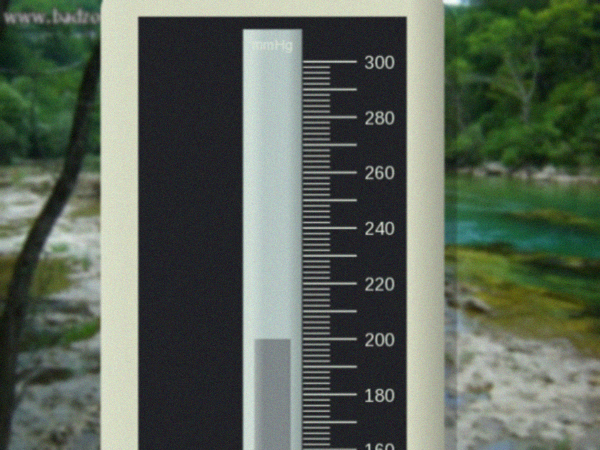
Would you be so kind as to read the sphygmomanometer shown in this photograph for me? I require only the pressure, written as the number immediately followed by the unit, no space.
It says 200mmHg
